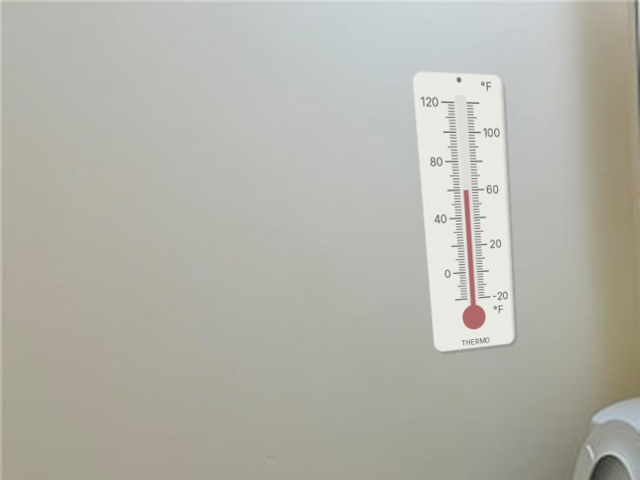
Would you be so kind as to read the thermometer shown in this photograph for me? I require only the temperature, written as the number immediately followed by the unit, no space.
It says 60°F
